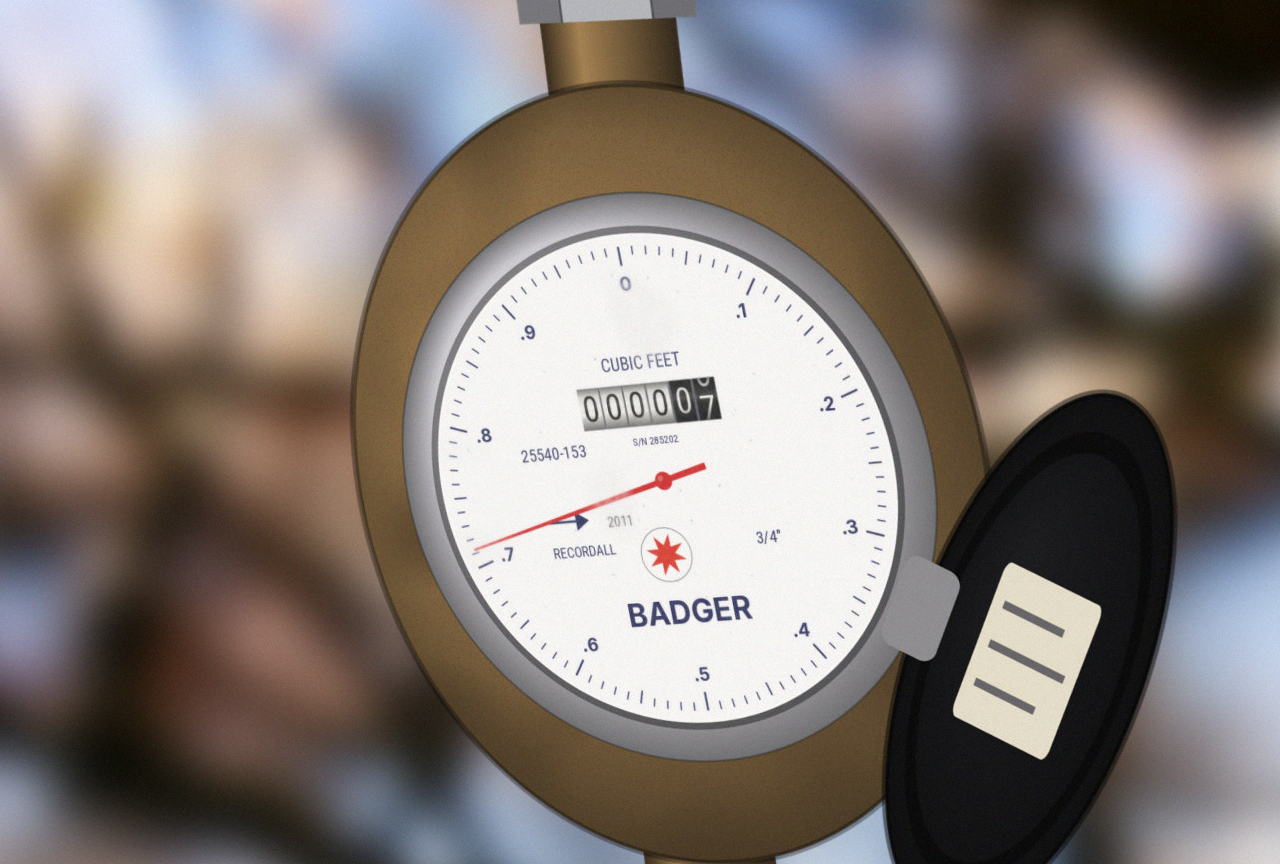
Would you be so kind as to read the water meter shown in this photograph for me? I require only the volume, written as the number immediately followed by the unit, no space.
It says 6.71ft³
